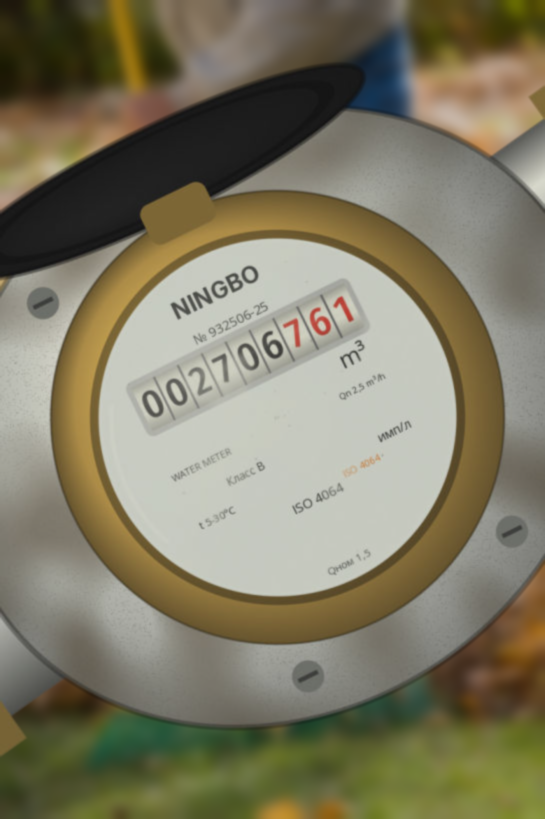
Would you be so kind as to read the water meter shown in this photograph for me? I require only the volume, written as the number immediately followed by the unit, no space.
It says 2706.761m³
